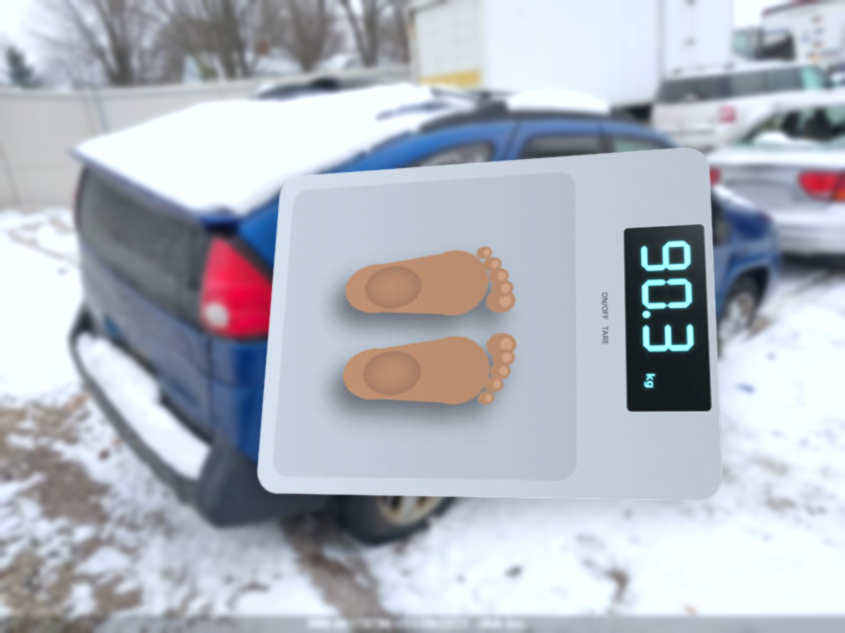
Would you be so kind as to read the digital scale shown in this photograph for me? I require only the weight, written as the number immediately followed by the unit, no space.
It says 90.3kg
